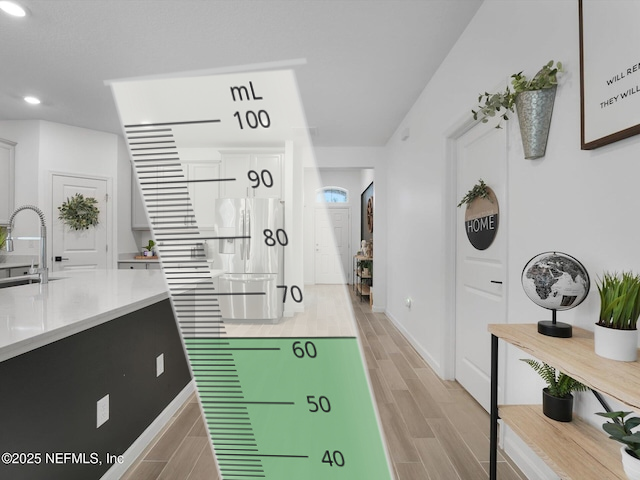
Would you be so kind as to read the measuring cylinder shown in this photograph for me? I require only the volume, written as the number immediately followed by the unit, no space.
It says 62mL
